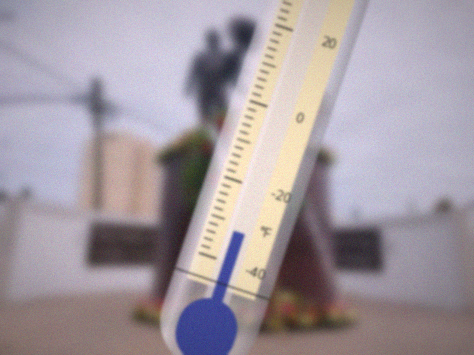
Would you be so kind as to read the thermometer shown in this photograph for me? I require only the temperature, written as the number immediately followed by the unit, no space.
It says -32°F
